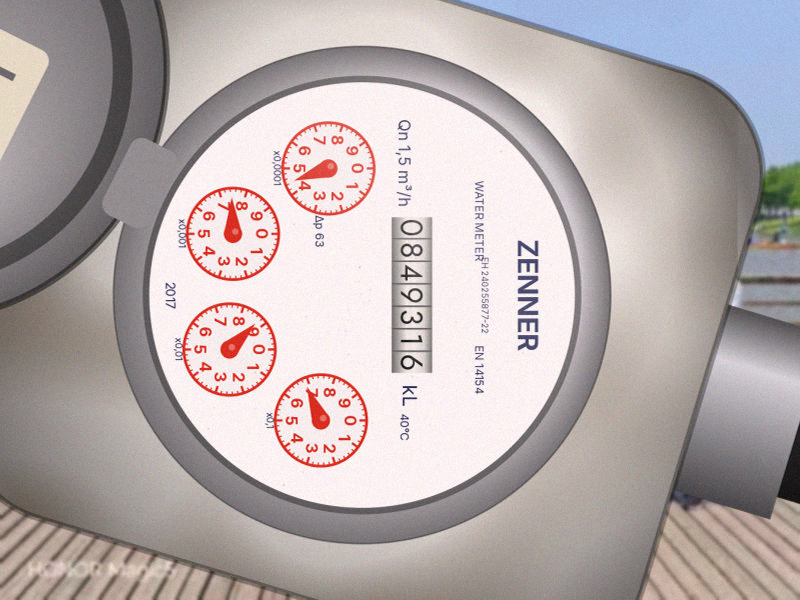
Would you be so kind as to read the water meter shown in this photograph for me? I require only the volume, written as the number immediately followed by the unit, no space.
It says 849316.6874kL
